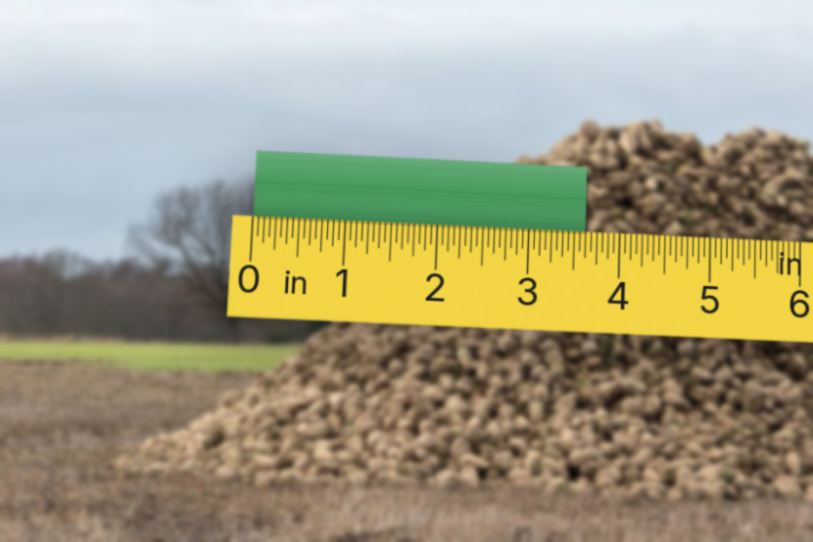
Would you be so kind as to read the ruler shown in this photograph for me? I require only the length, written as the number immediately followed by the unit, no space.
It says 3.625in
